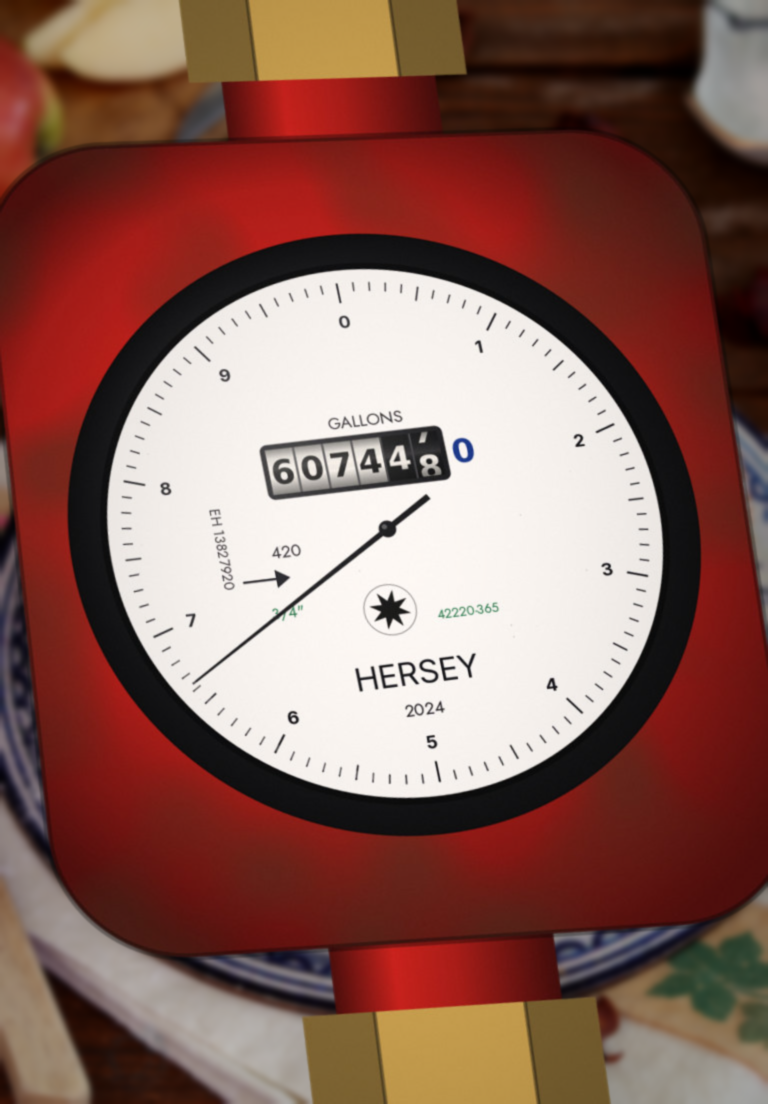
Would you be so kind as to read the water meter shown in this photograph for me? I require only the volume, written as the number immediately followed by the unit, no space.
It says 6074476.6gal
